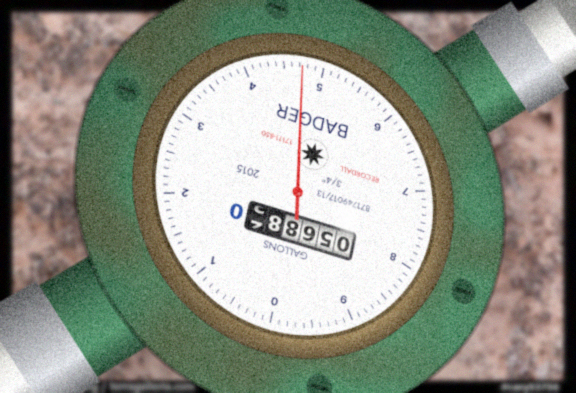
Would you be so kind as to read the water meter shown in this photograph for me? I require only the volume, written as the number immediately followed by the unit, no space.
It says 568824.7gal
